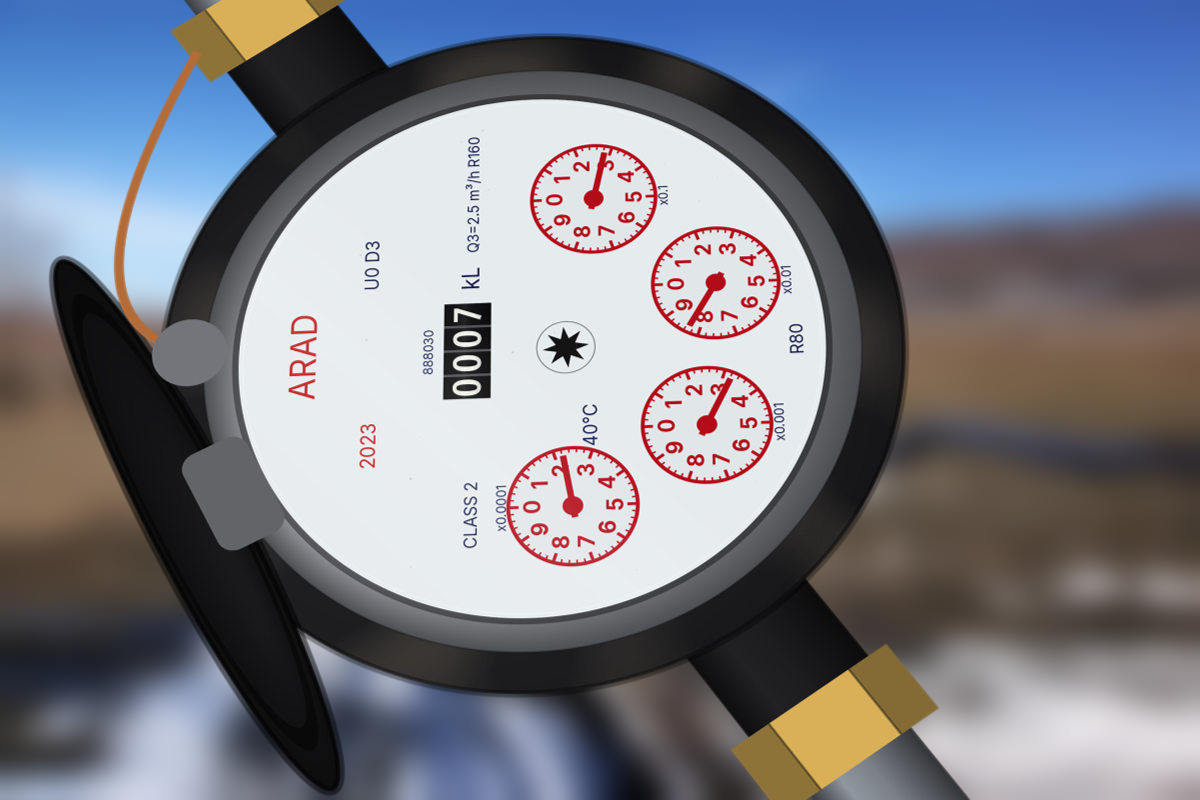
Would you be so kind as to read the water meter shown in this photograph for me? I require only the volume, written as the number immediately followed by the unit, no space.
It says 7.2832kL
